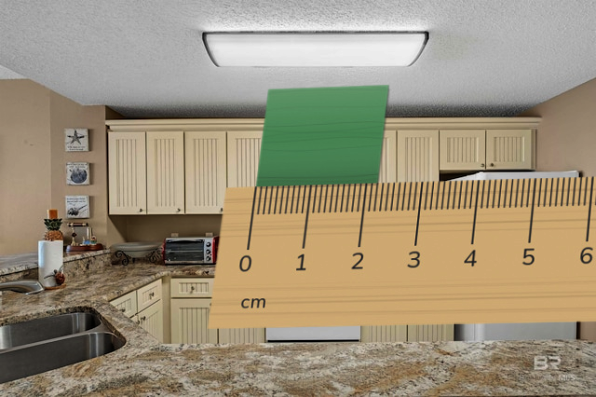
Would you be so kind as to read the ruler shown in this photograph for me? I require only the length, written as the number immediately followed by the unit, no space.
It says 2.2cm
